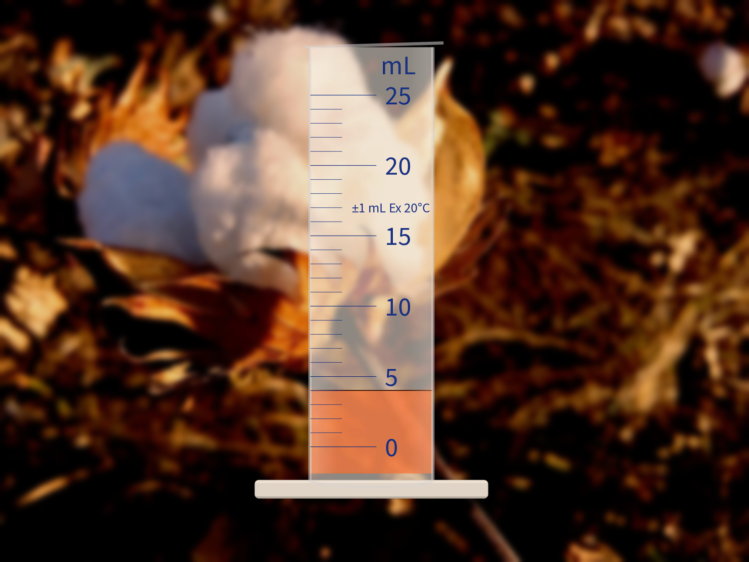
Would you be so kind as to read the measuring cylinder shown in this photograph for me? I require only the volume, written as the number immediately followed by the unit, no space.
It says 4mL
